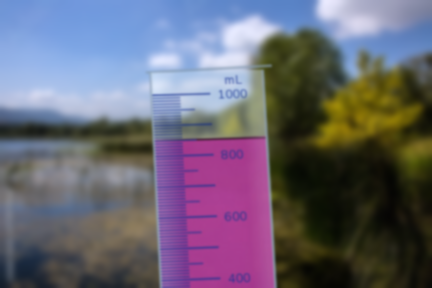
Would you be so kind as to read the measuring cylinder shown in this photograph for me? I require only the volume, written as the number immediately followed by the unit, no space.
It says 850mL
